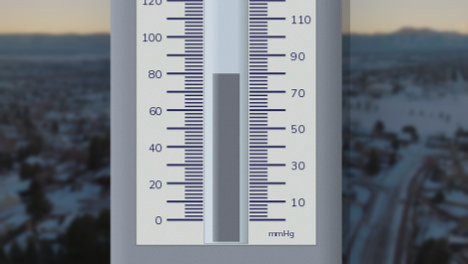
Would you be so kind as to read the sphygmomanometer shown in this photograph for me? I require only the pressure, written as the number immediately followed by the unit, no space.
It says 80mmHg
